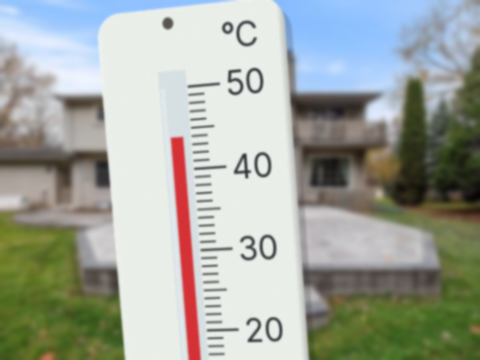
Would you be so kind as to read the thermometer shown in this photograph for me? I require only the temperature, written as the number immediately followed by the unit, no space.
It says 44°C
